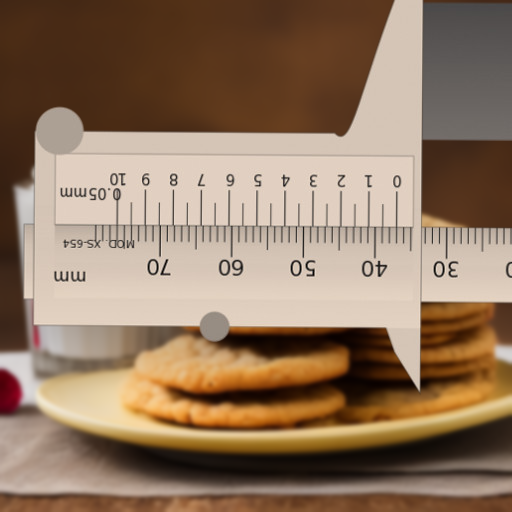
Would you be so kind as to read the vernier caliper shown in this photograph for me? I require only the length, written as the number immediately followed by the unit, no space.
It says 37.0mm
